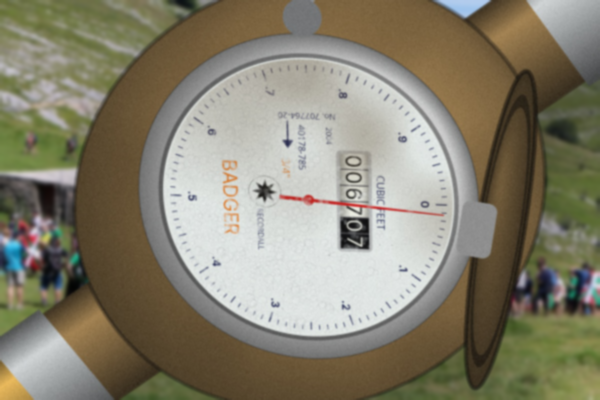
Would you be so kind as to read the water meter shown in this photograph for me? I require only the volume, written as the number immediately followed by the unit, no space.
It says 6707.01ft³
